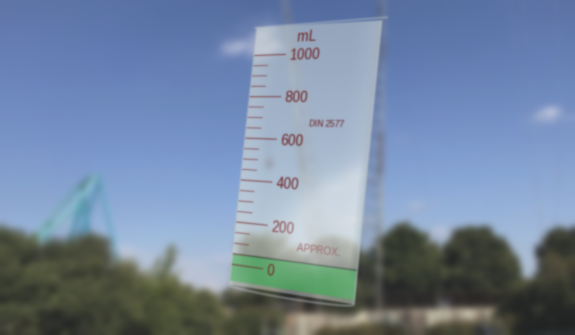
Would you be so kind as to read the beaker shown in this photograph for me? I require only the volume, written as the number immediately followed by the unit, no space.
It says 50mL
